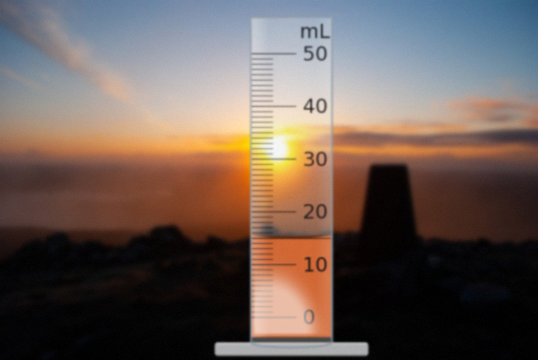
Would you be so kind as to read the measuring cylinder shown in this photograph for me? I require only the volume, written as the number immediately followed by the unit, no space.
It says 15mL
